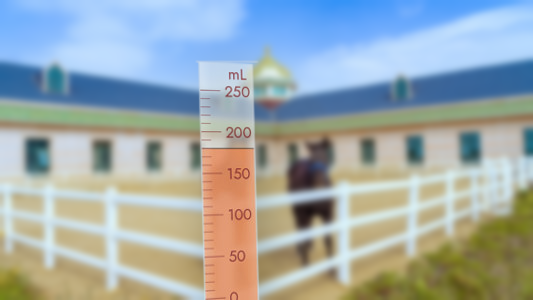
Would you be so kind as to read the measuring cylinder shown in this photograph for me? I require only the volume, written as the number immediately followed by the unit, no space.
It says 180mL
